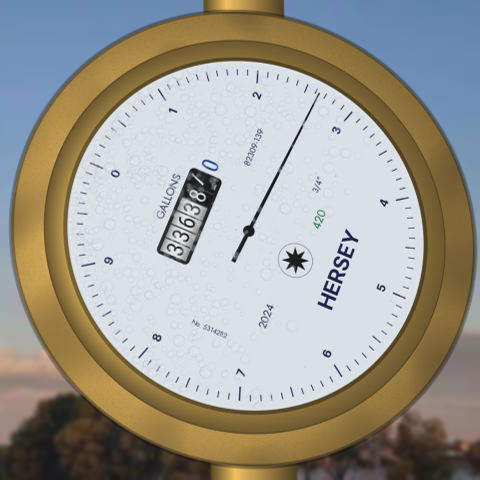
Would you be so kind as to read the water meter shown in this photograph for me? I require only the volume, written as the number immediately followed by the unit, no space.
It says 3363872.6gal
